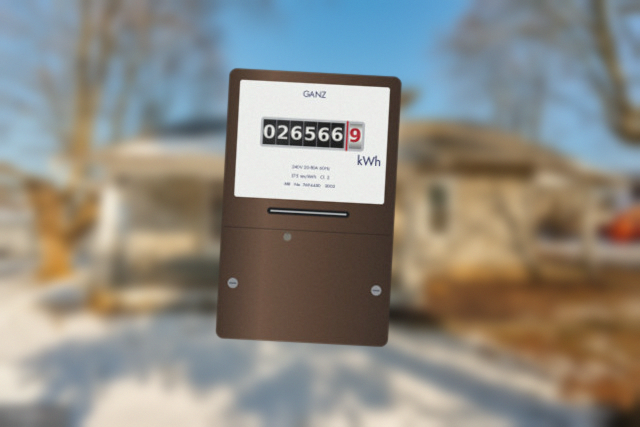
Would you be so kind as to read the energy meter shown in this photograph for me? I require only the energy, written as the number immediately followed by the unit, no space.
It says 26566.9kWh
